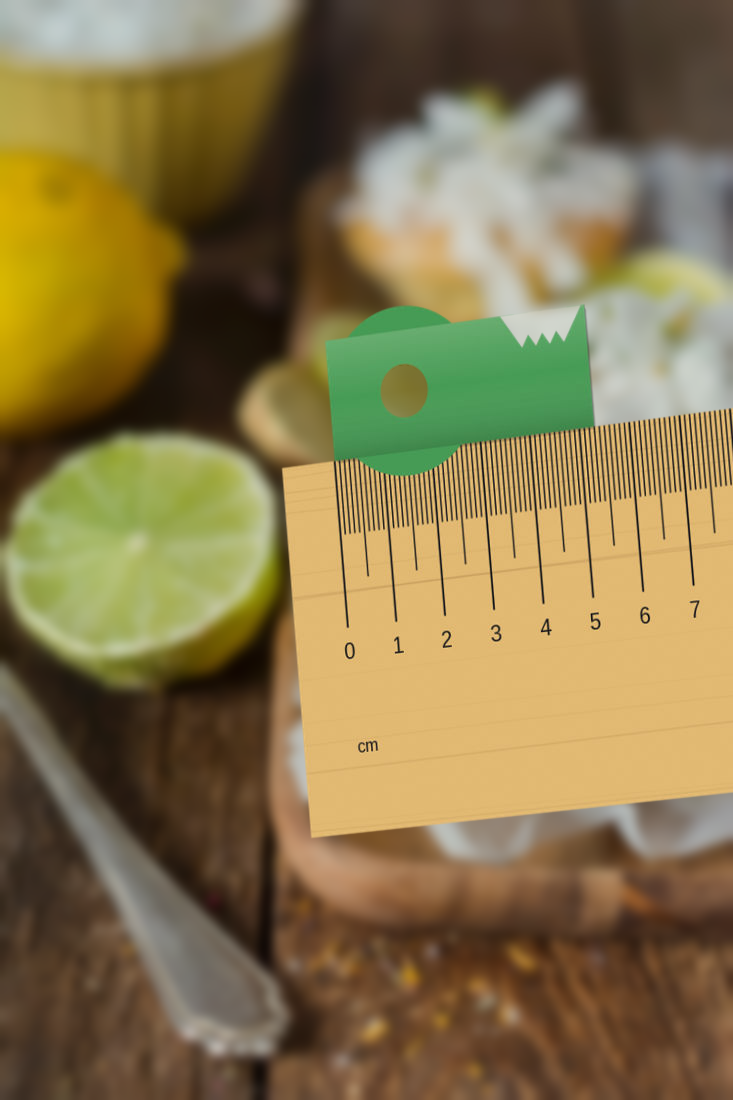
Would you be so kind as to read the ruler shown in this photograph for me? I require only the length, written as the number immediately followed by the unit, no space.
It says 5.3cm
